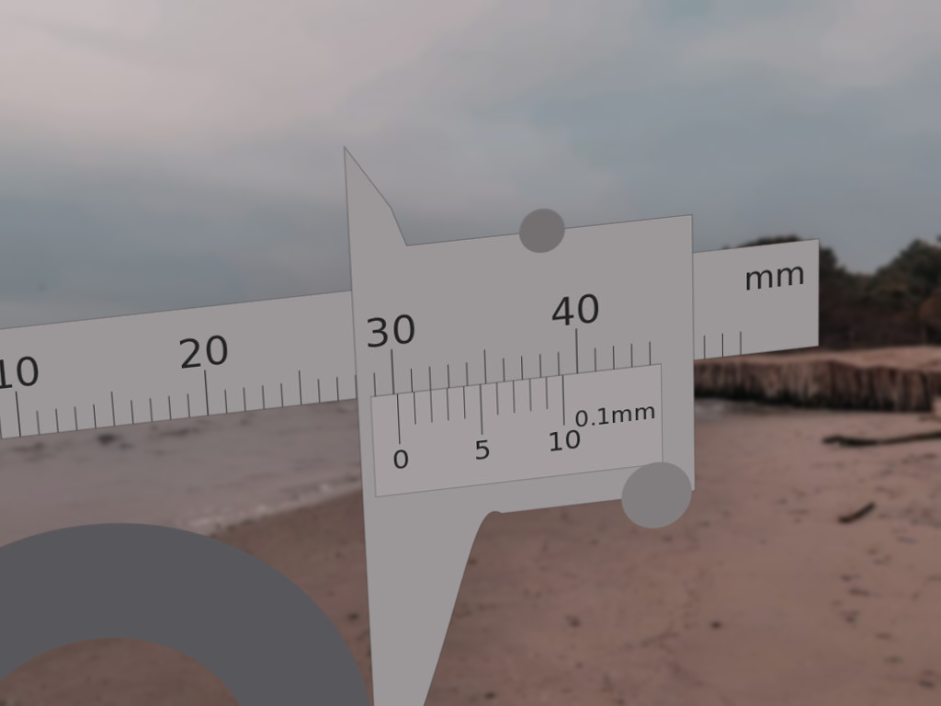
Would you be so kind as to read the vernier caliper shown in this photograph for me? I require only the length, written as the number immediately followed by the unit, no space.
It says 30.2mm
